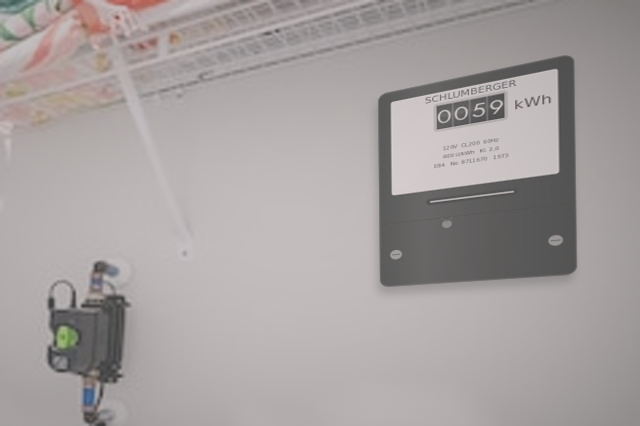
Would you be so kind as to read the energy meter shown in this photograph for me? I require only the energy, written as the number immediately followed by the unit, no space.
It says 59kWh
